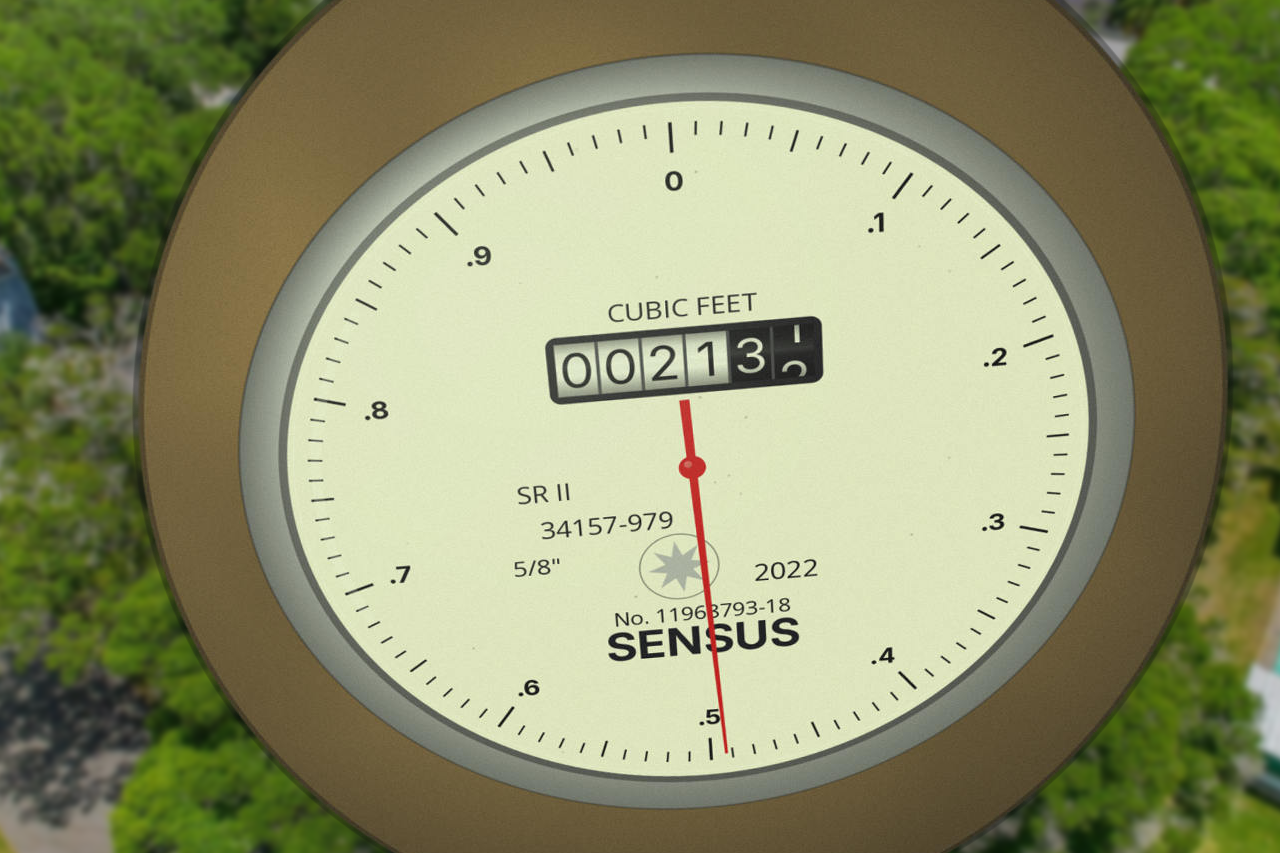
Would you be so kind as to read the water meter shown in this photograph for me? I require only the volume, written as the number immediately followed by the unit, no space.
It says 2131.49ft³
